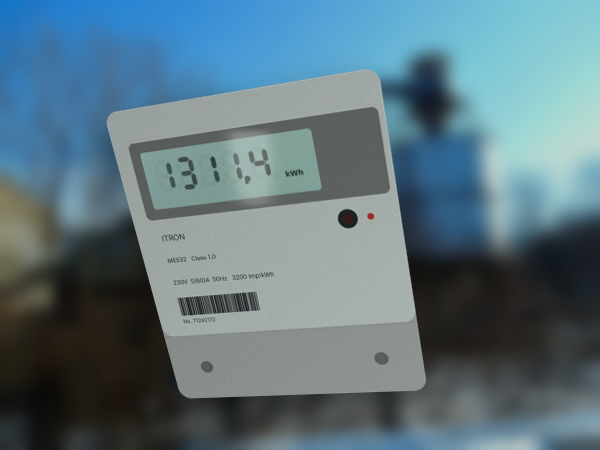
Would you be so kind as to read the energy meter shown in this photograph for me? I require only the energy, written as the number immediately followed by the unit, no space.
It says 1311.4kWh
